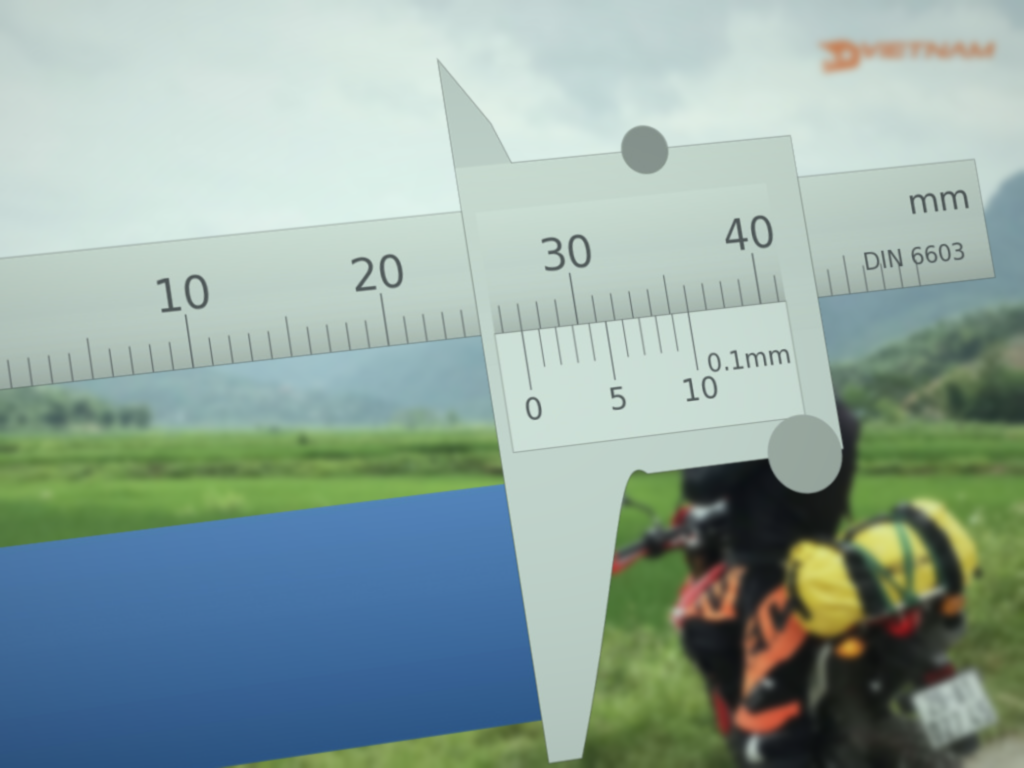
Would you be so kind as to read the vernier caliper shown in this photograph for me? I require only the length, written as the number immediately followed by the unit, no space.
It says 27.0mm
